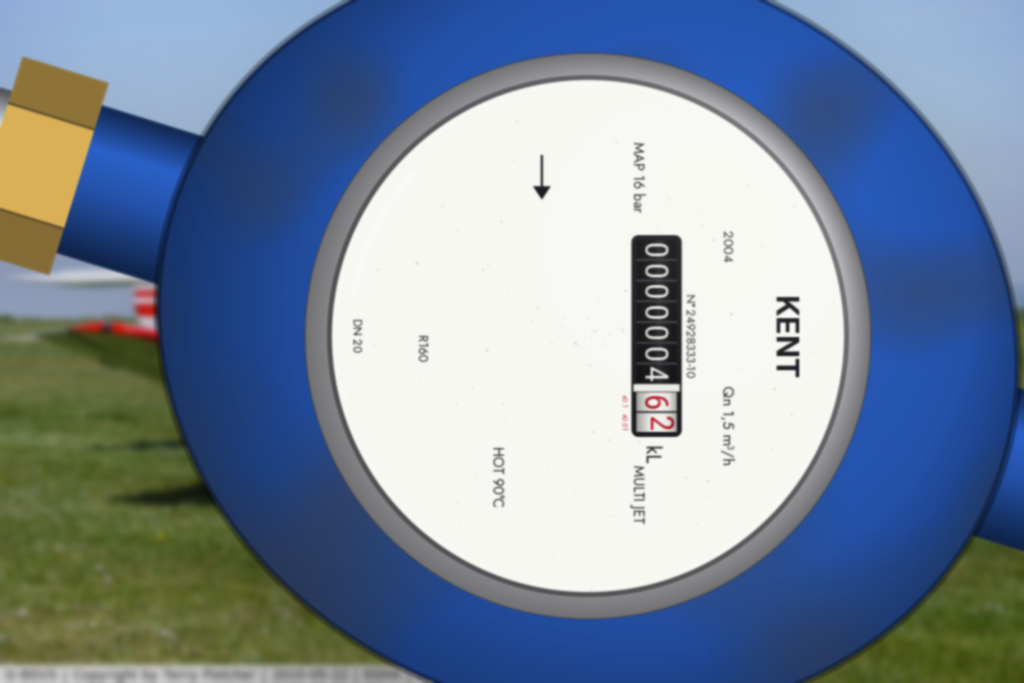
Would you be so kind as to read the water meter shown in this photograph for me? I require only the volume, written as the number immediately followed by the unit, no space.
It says 4.62kL
